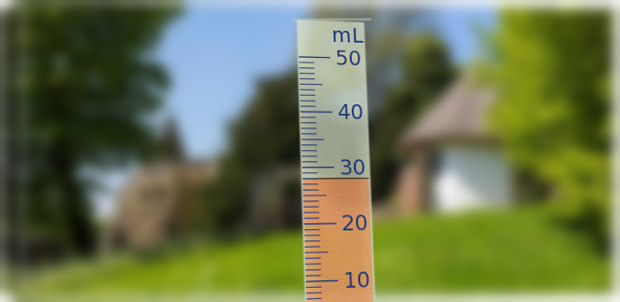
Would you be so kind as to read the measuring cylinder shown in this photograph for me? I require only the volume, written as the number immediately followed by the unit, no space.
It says 28mL
